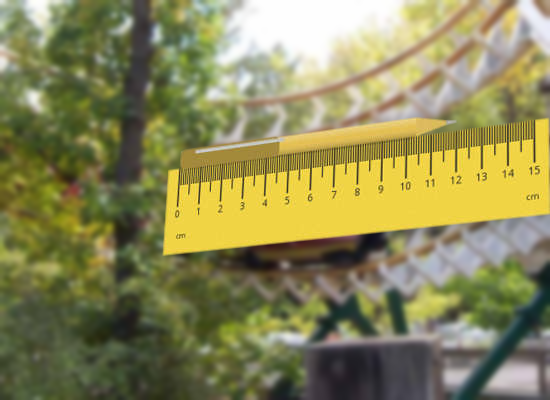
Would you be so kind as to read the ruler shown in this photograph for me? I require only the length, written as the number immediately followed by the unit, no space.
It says 12cm
